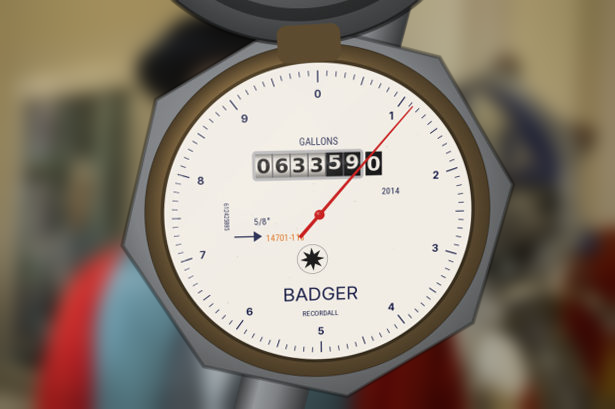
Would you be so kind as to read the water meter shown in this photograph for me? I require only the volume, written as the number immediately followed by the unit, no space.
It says 633591.1gal
